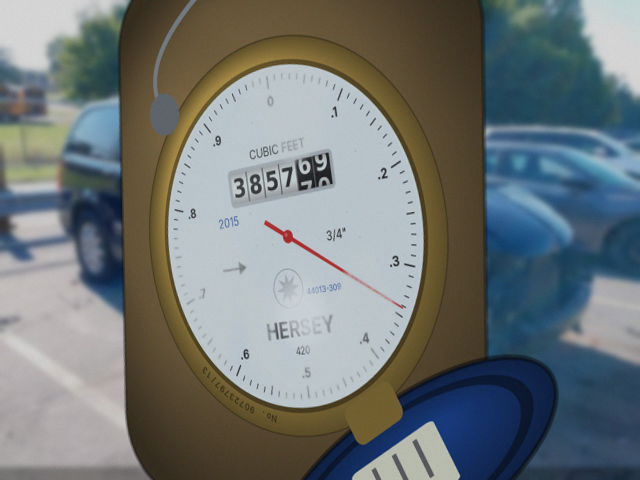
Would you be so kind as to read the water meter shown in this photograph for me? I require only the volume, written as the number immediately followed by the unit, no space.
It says 385769.34ft³
